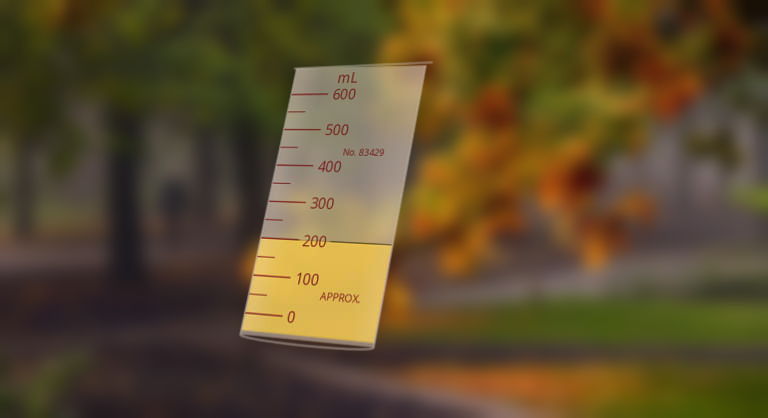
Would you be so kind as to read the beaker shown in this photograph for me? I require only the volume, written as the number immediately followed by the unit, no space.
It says 200mL
